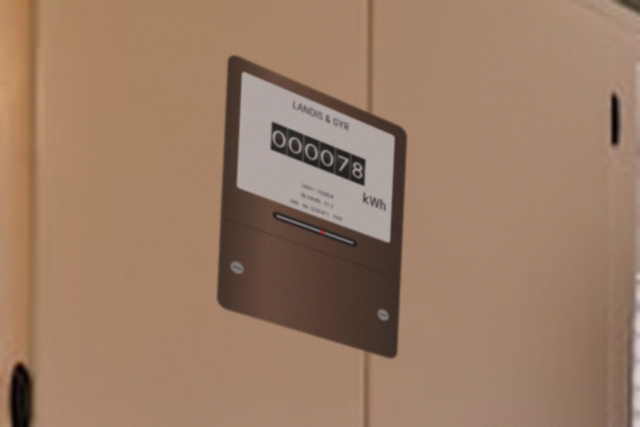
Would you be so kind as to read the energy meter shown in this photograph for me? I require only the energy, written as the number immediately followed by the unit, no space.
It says 78kWh
